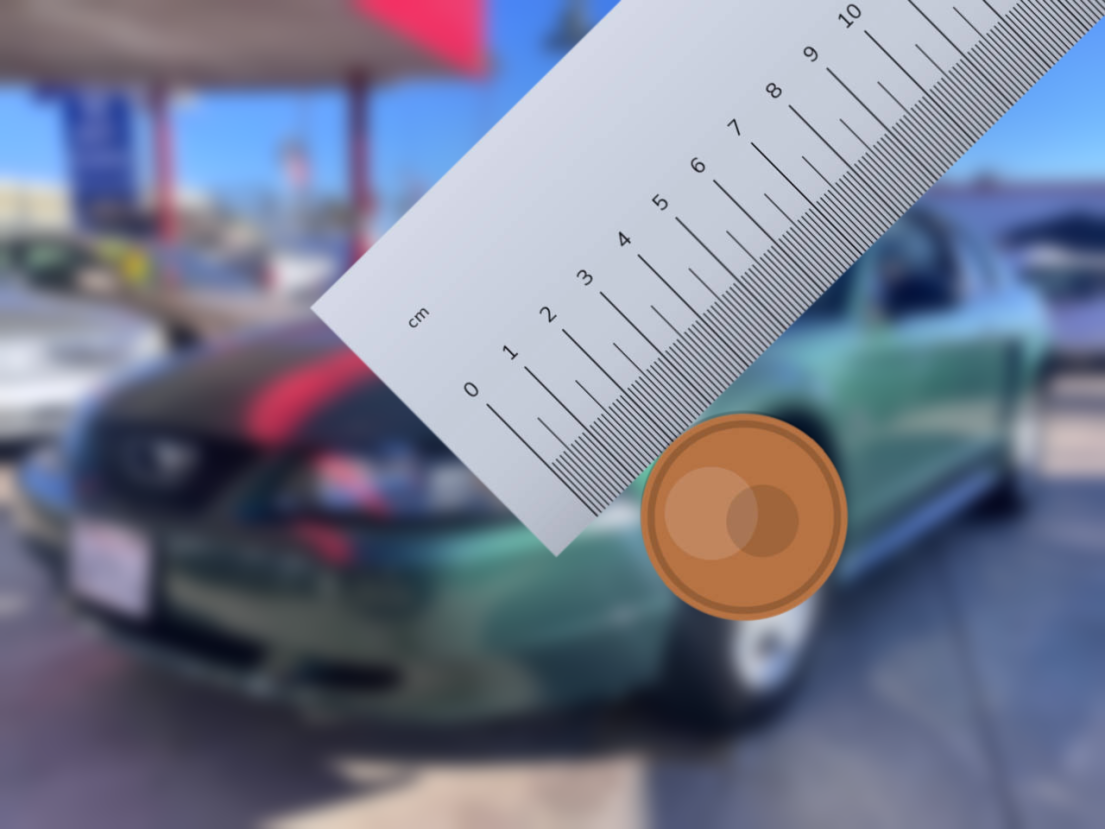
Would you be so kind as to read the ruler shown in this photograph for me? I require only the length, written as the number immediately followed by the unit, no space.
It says 3.9cm
